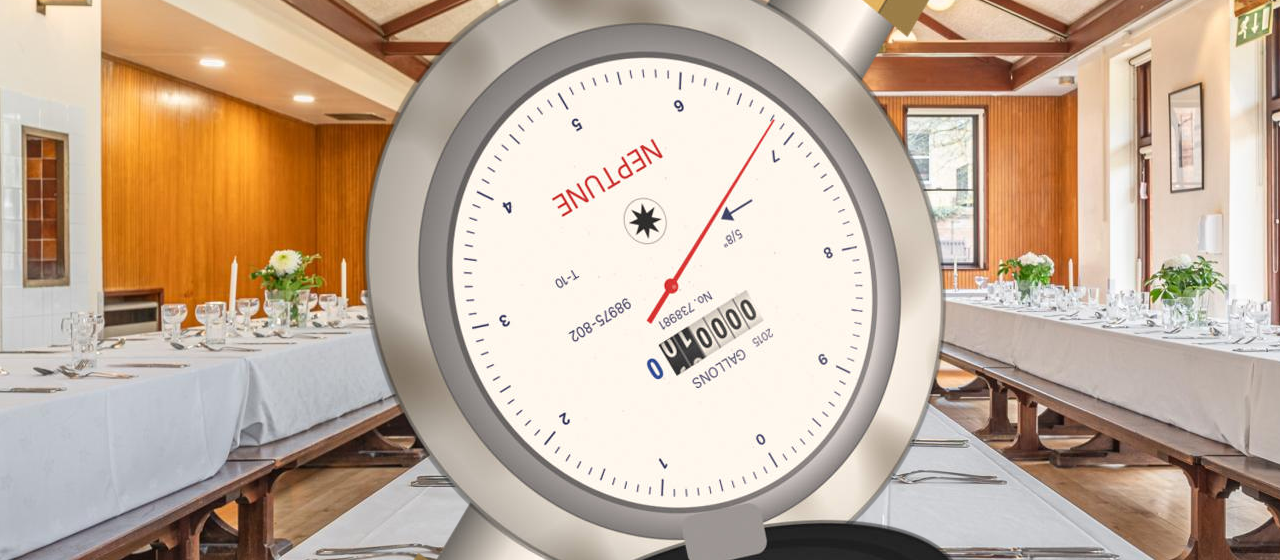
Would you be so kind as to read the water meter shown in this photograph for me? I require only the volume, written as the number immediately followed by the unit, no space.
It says 96.8gal
